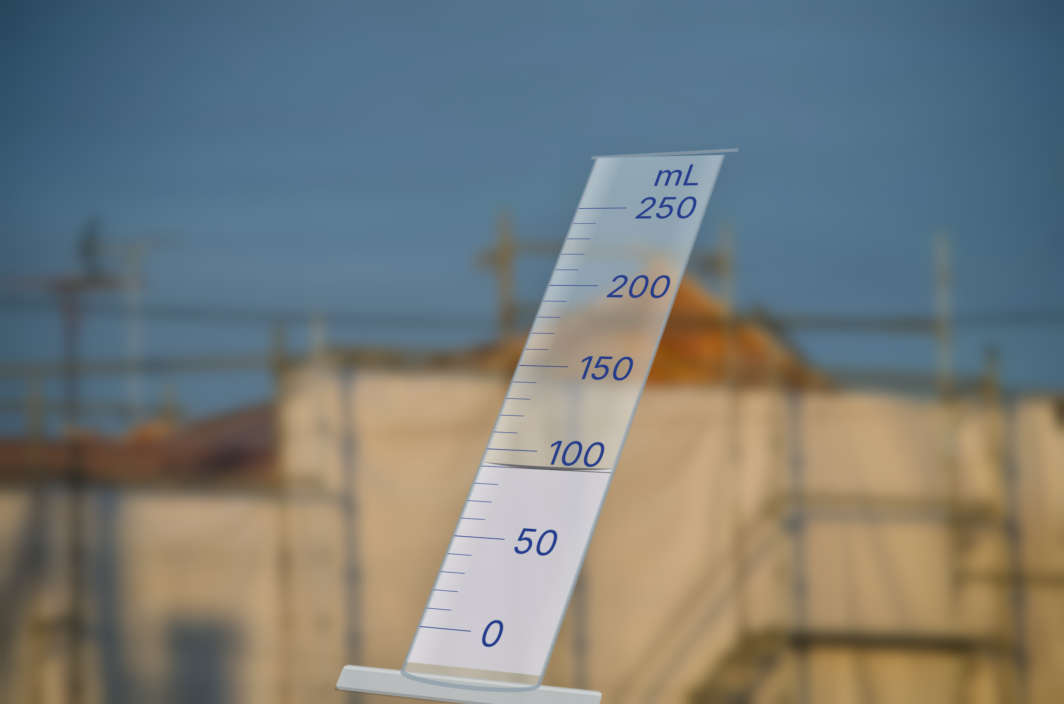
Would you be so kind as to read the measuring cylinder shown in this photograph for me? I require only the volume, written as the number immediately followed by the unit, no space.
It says 90mL
